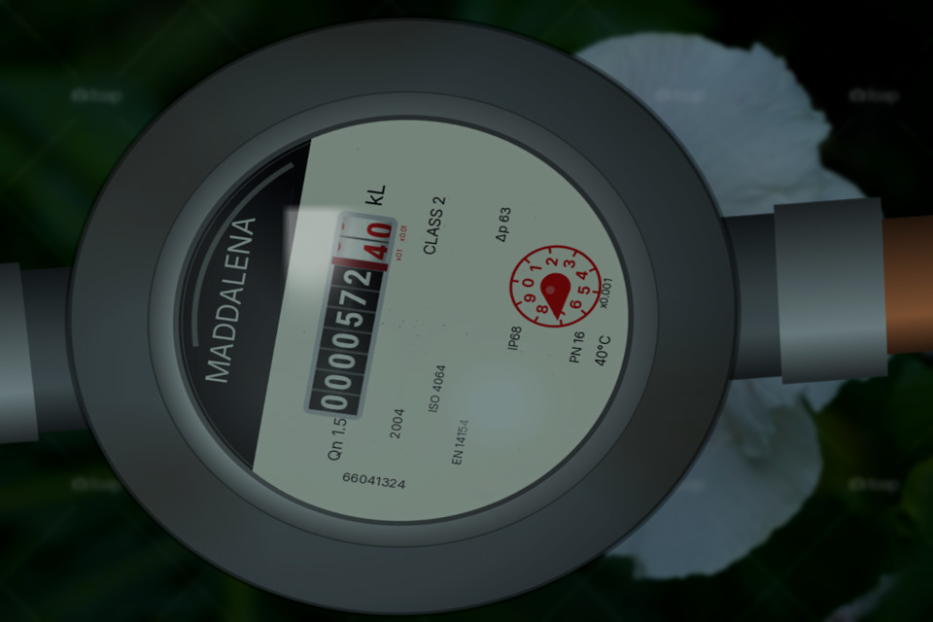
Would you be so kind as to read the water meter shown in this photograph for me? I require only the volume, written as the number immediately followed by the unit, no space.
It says 572.397kL
